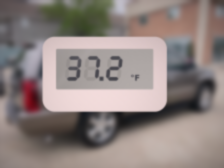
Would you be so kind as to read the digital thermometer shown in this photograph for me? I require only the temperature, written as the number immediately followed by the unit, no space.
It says 37.2°F
